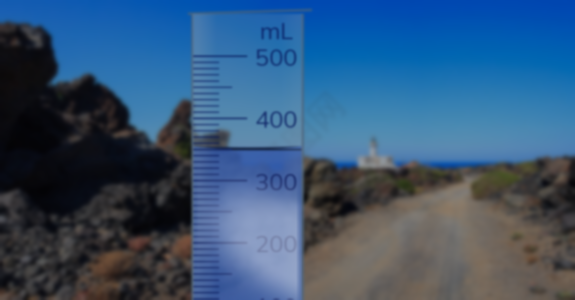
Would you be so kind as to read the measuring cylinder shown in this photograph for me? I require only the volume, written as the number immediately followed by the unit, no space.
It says 350mL
